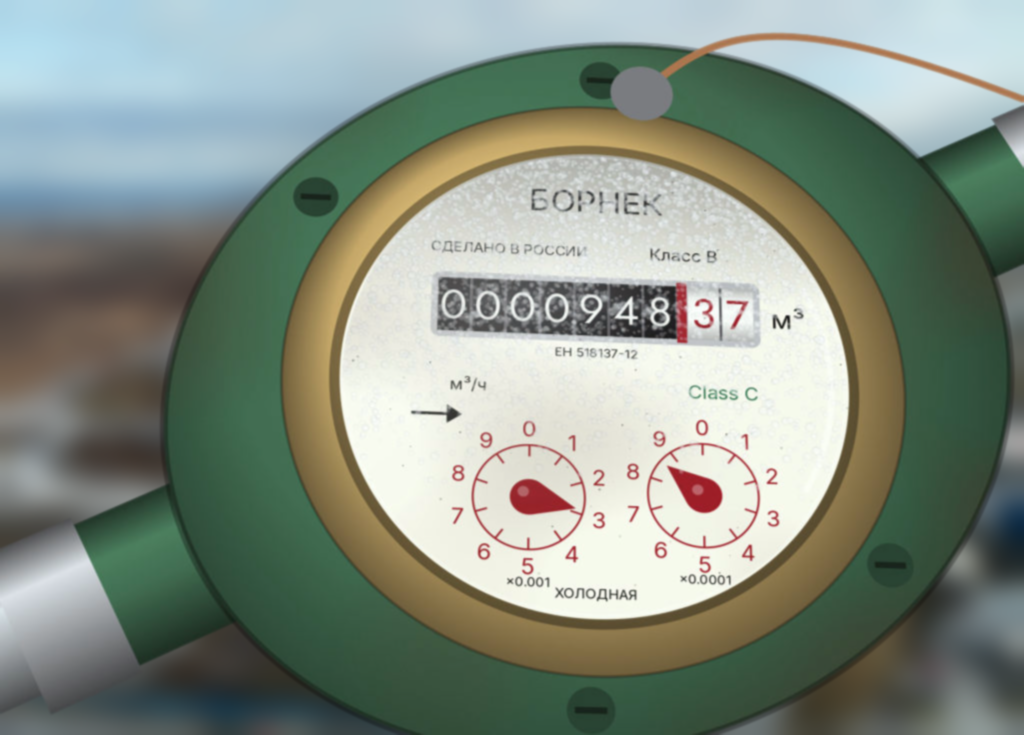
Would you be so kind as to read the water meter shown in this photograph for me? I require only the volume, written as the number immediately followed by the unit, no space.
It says 948.3728m³
